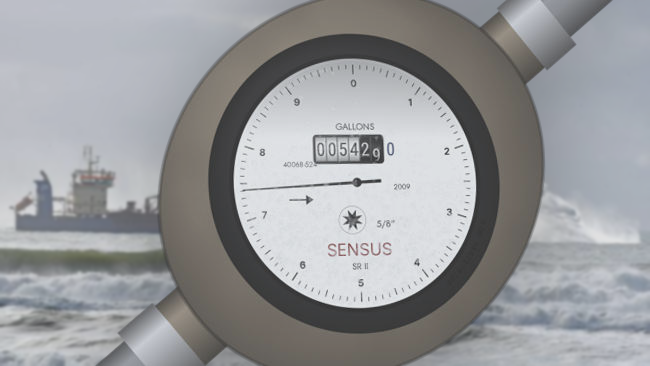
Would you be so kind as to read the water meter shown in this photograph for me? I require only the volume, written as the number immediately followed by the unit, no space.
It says 54287.4gal
